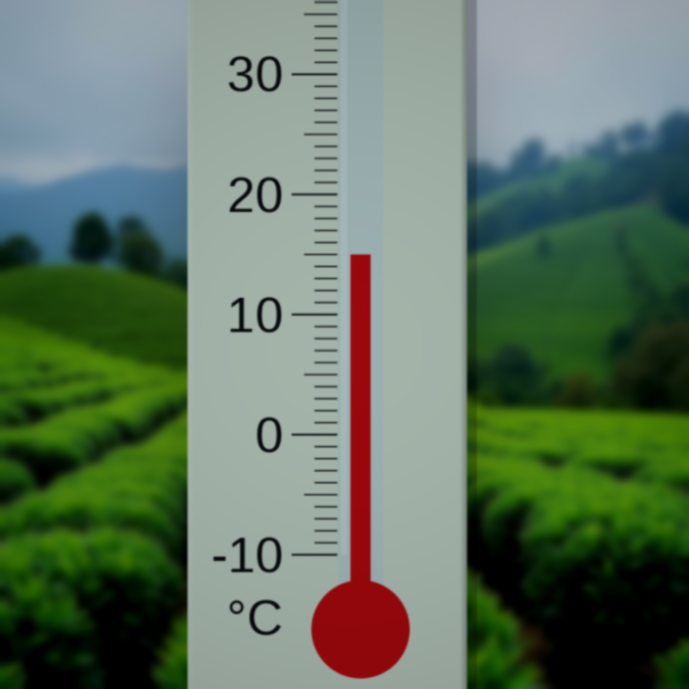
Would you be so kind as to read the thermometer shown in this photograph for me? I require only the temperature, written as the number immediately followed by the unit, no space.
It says 15°C
